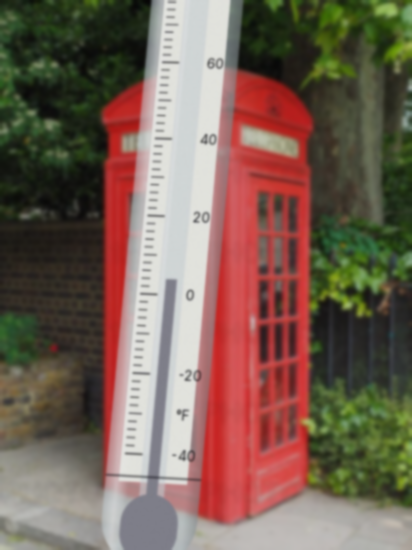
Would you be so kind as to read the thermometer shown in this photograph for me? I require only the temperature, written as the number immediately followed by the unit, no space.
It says 4°F
